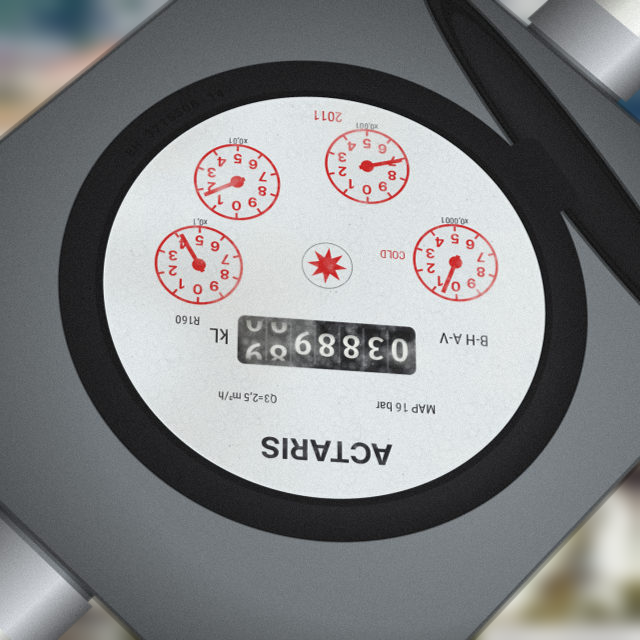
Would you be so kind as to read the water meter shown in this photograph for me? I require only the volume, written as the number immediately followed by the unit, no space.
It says 388989.4170kL
